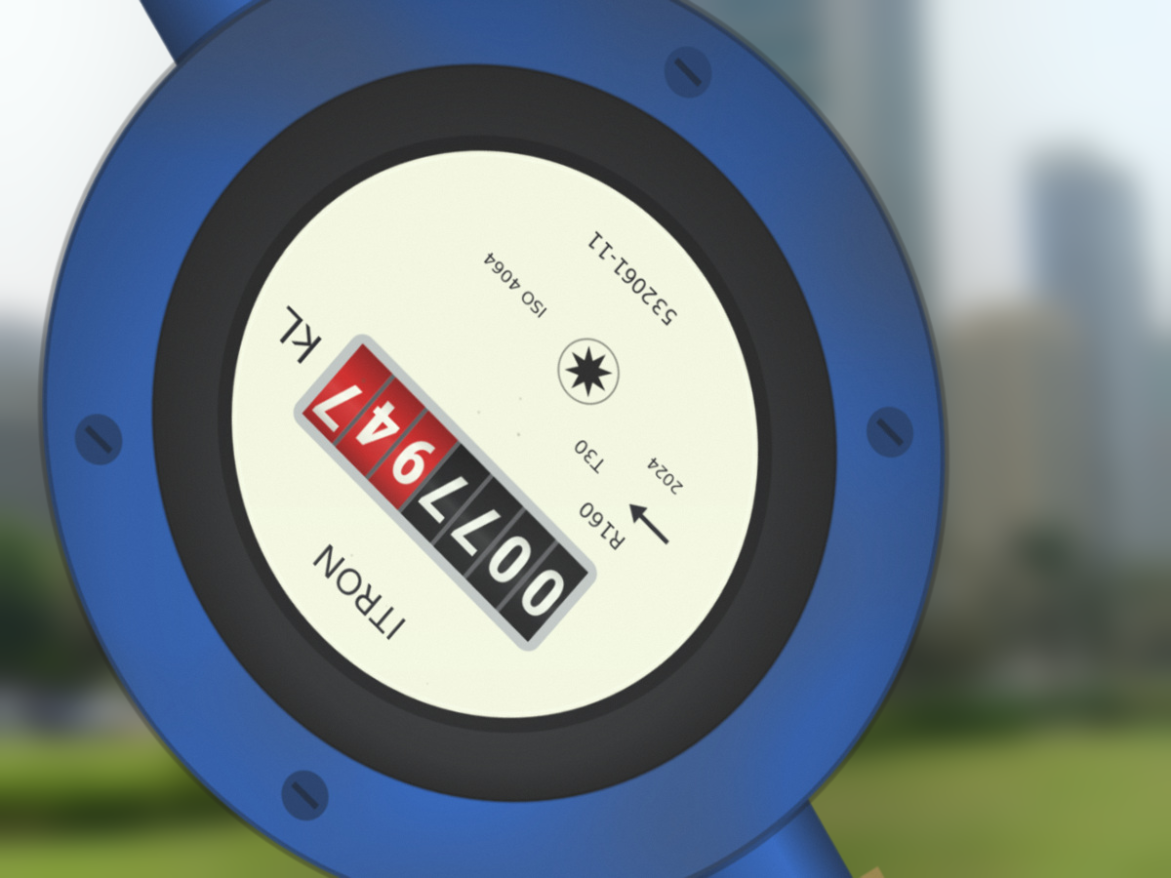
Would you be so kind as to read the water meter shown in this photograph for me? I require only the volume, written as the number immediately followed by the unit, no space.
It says 77.947kL
